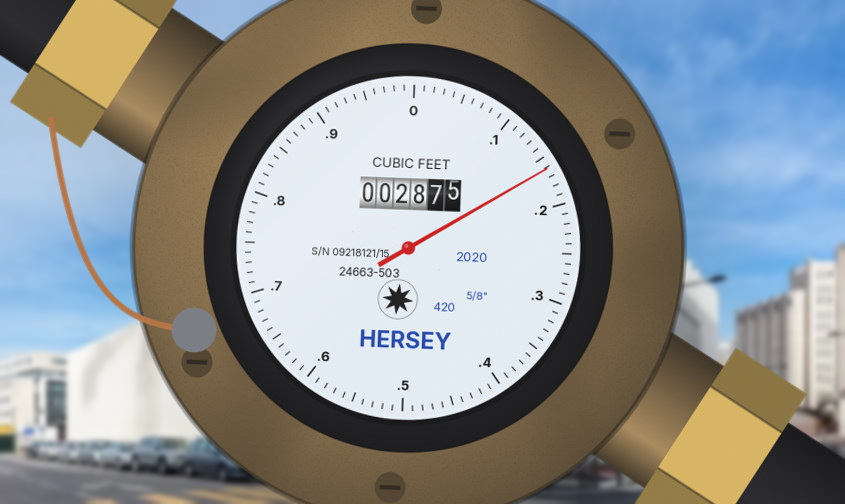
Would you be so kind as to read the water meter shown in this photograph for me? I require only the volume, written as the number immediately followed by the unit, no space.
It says 2875.16ft³
